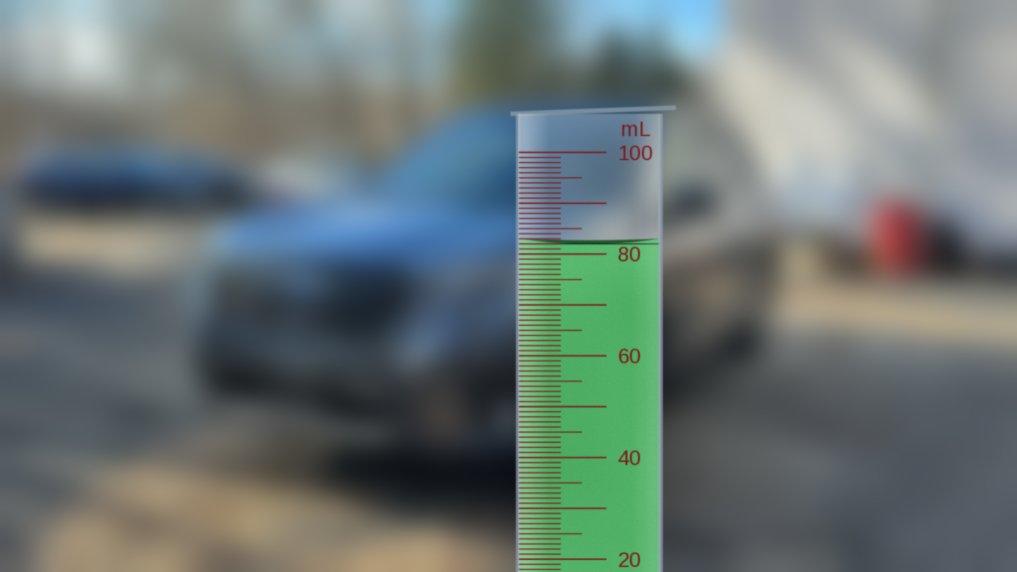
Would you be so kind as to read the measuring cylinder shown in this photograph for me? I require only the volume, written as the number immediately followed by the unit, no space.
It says 82mL
